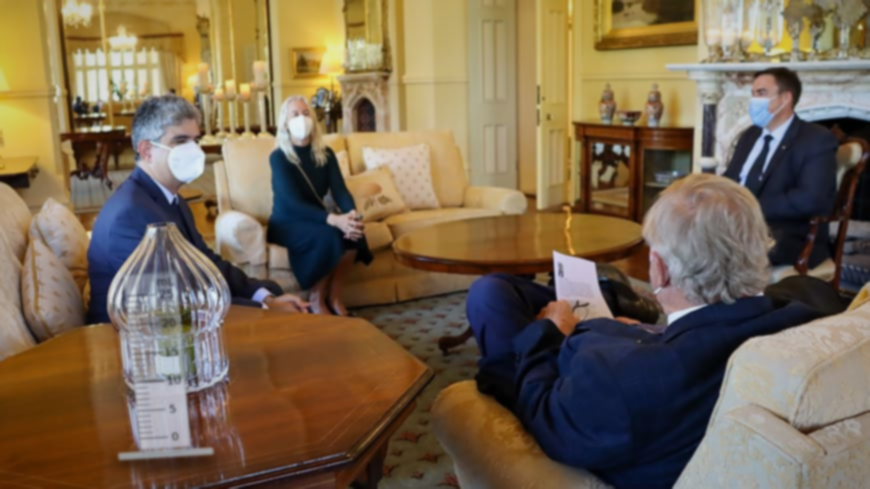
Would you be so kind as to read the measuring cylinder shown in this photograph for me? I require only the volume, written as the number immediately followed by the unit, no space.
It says 10mL
